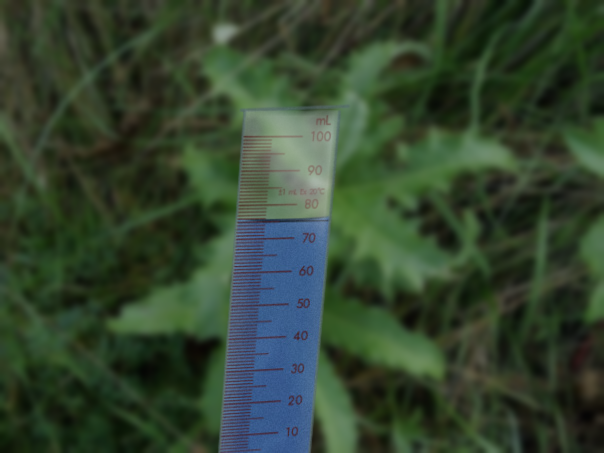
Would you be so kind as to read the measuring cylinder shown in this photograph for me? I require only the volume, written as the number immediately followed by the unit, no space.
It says 75mL
